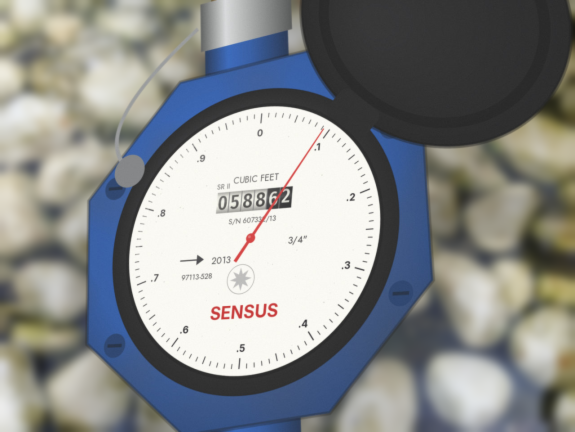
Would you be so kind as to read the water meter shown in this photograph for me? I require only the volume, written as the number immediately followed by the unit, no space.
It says 58862.09ft³
